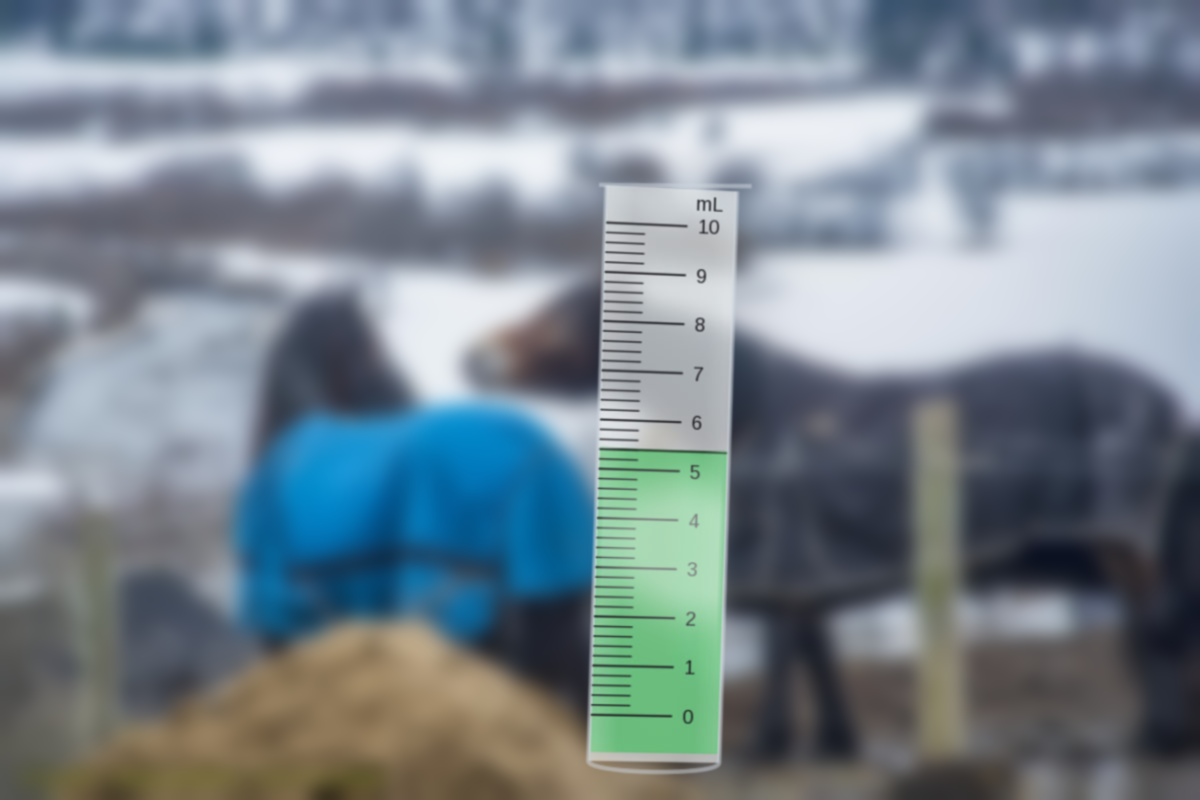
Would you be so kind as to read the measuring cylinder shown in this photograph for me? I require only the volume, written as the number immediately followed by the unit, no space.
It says 5.4mL
